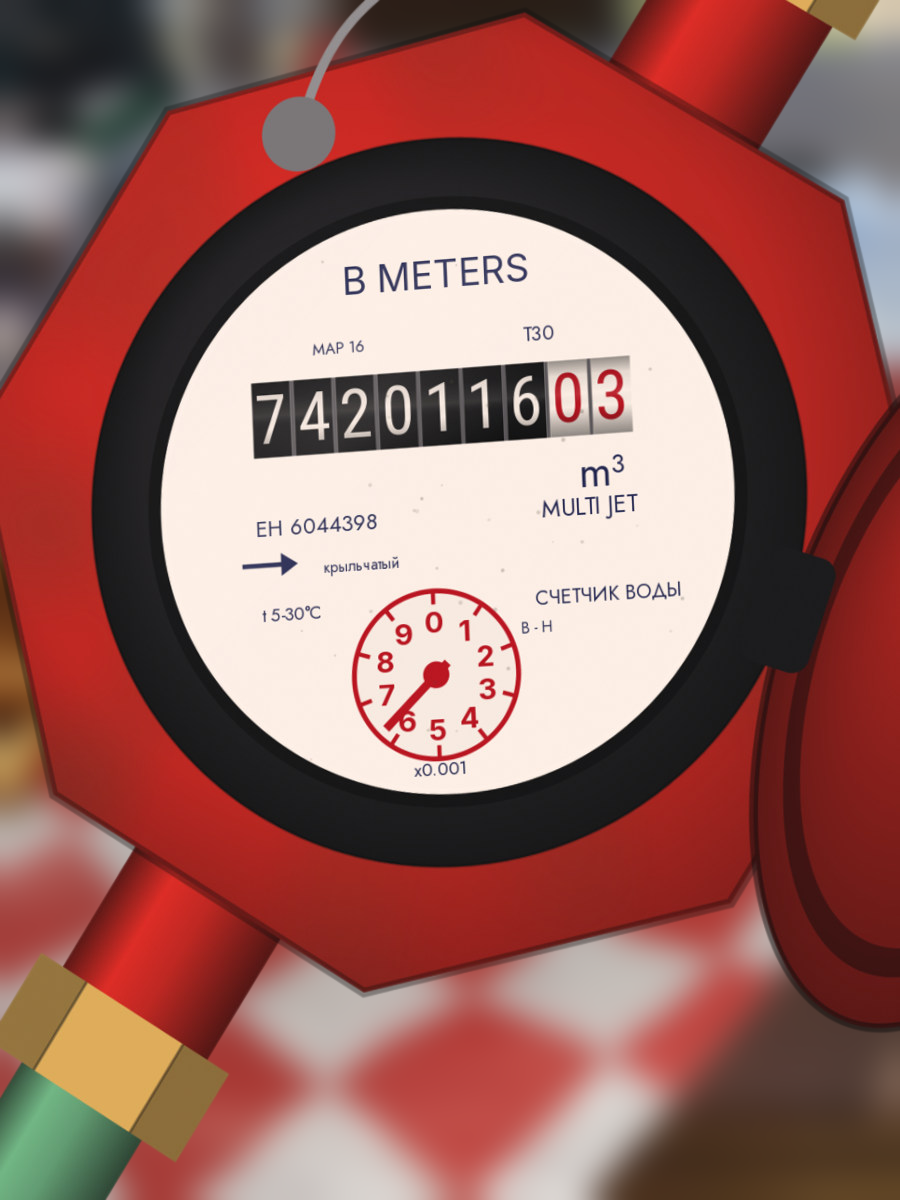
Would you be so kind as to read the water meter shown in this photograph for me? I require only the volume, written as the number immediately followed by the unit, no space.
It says 7420116.036m³
